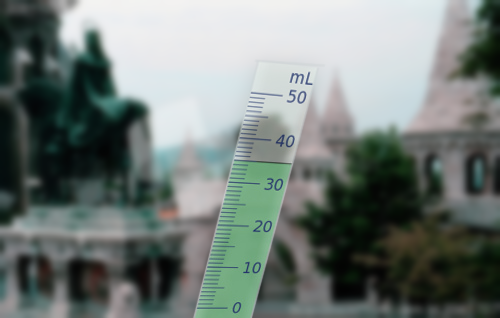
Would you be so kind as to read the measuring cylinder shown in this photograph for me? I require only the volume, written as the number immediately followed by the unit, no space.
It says 35mL
